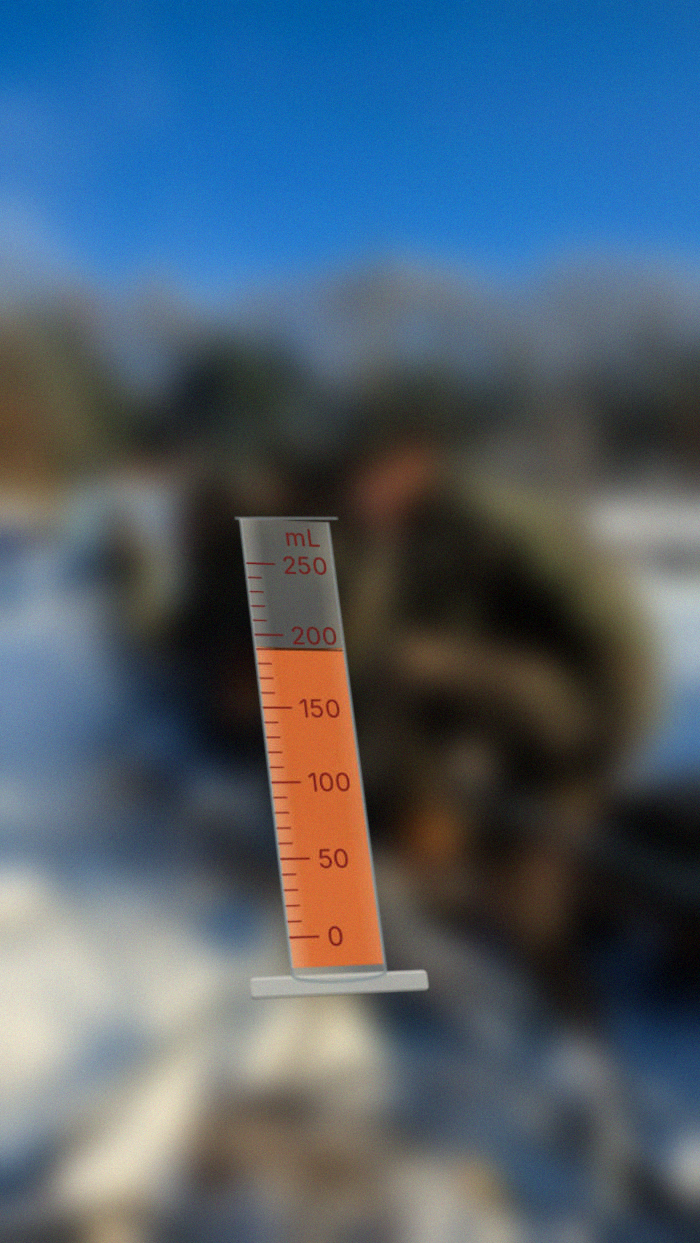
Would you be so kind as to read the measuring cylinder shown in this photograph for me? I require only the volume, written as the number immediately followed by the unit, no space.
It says 190mL
